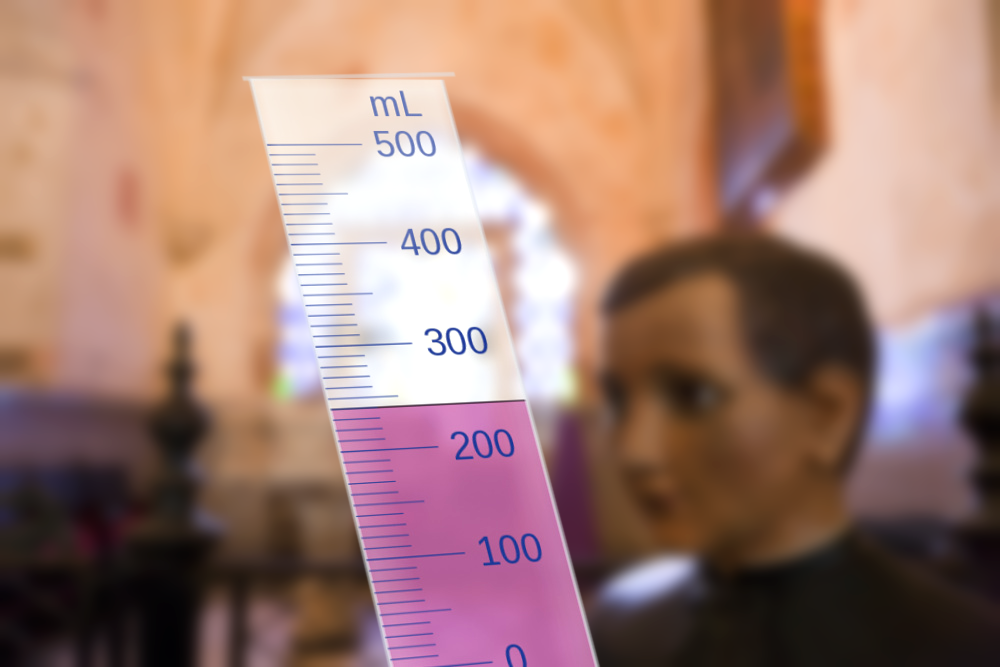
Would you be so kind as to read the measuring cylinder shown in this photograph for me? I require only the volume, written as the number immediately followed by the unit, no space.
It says 240mL
